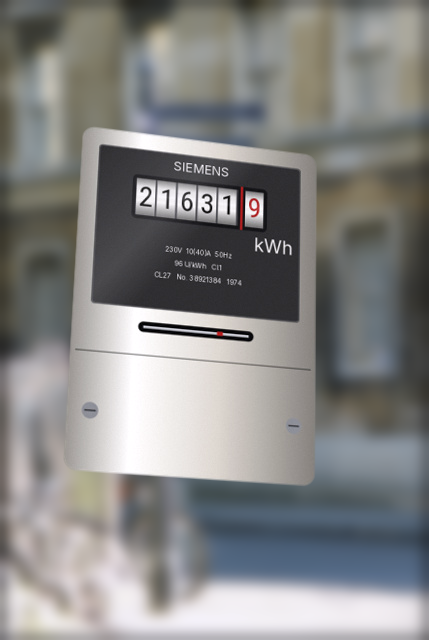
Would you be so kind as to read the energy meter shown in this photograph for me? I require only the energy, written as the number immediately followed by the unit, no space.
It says 21631.9kWh
